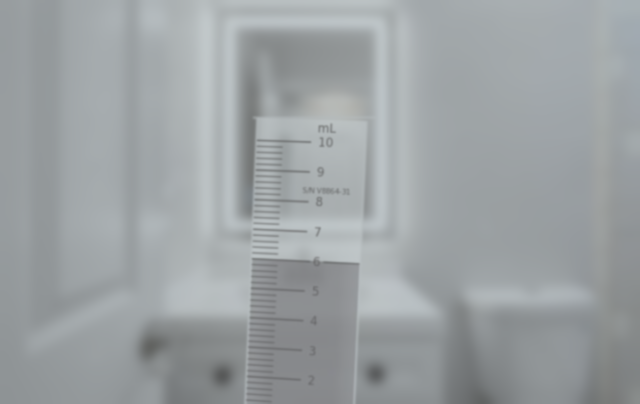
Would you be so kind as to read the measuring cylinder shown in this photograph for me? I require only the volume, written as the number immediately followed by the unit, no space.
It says 6mL
